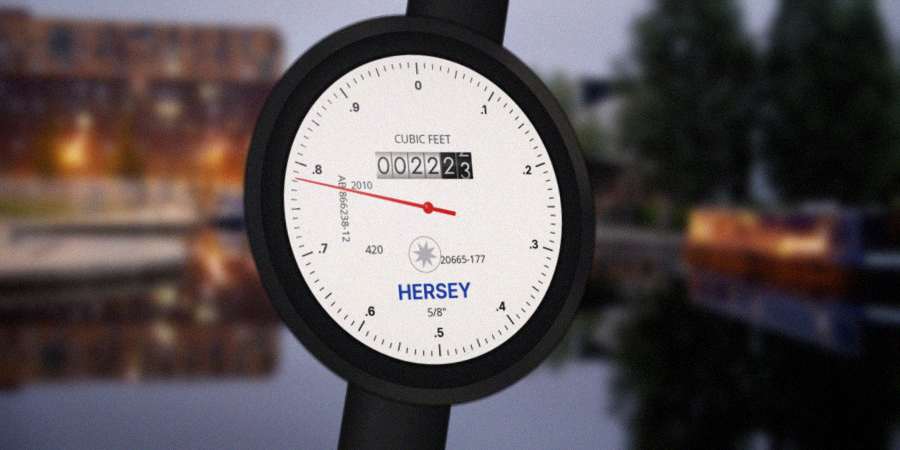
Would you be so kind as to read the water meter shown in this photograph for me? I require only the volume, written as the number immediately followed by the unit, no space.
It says 2222.78ft³
